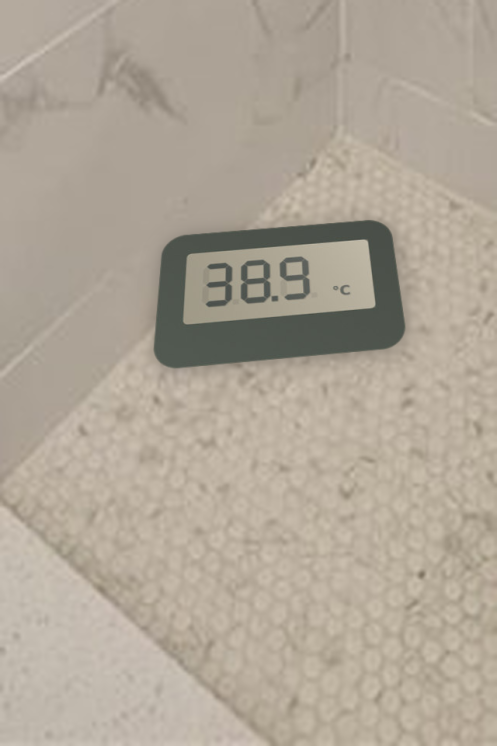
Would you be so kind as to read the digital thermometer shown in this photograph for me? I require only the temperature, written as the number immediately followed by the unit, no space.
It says 38.9°C
